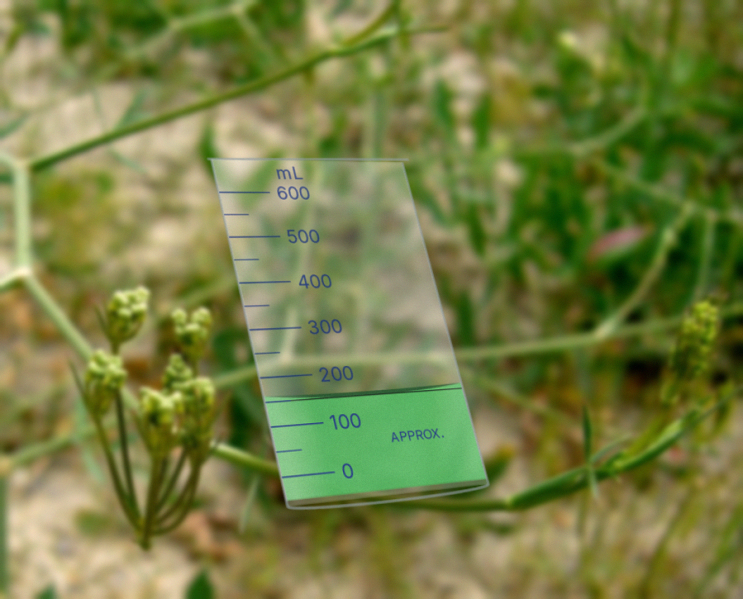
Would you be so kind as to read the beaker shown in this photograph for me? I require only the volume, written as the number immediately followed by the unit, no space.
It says 150mL
